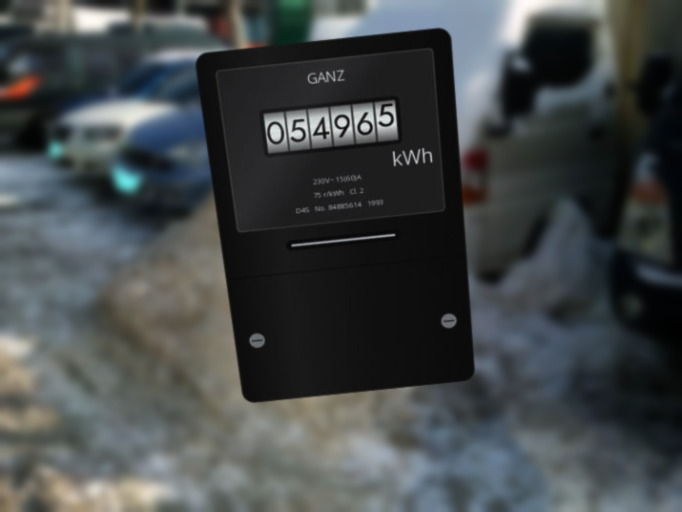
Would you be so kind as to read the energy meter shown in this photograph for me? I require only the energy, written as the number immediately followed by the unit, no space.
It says 54965kWh
